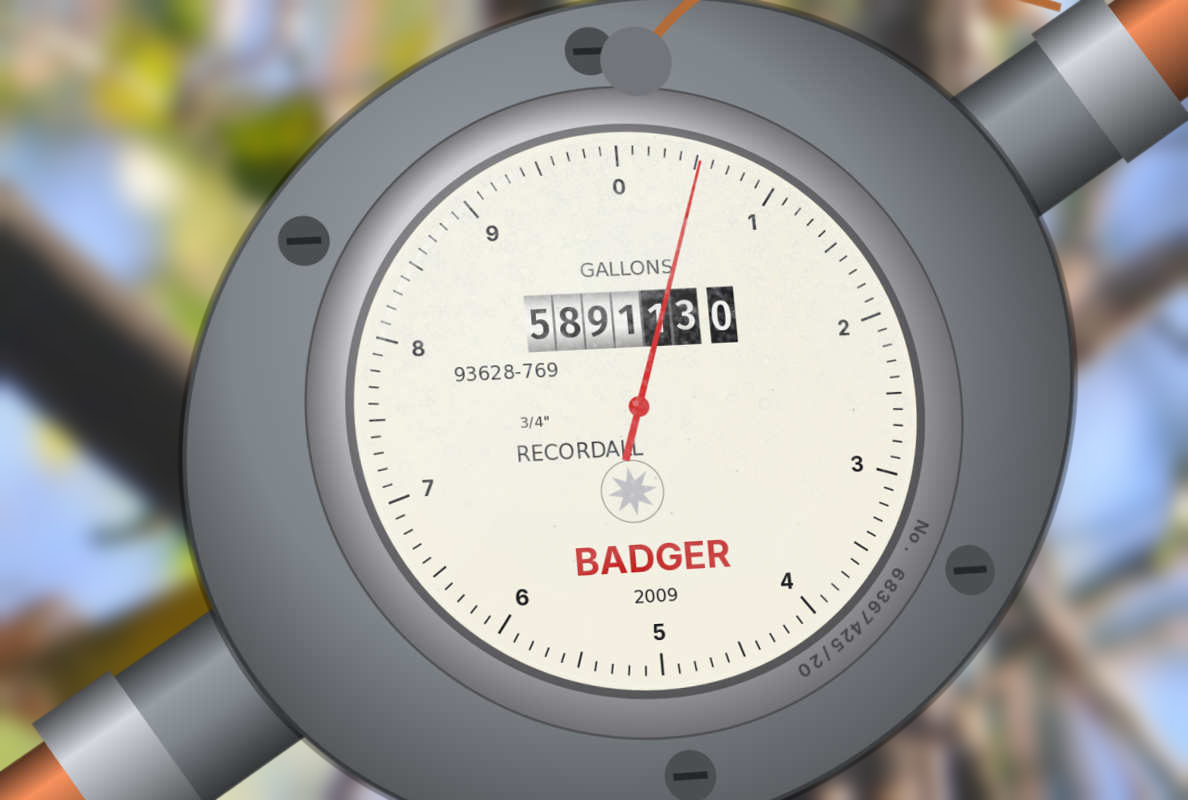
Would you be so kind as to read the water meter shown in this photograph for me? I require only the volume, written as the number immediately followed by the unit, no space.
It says 5891130.5gal
